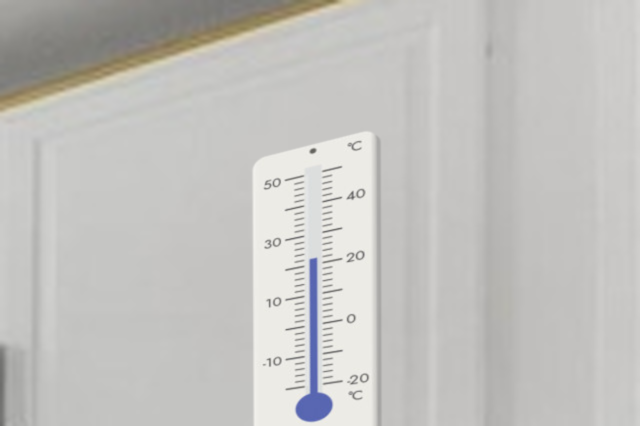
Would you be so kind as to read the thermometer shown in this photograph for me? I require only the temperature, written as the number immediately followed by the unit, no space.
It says 22°C
